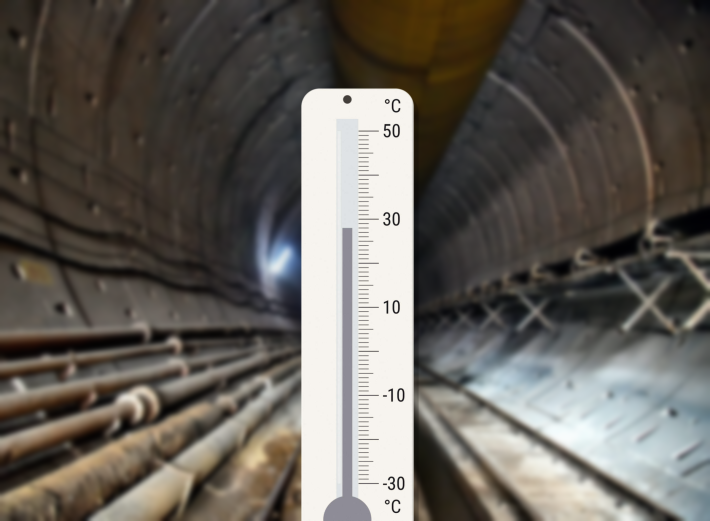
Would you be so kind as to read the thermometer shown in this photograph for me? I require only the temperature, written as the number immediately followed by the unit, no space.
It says 28°C
